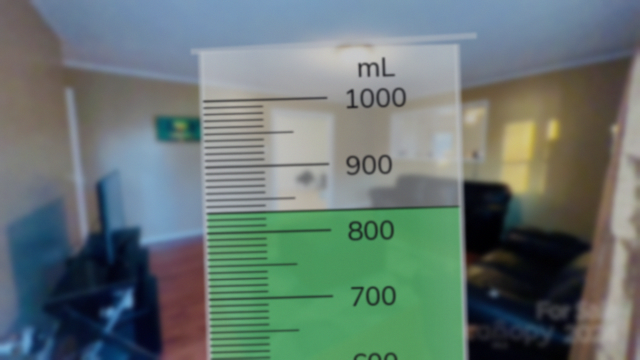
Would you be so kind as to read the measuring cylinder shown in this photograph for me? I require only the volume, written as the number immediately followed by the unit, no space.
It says 830mL
